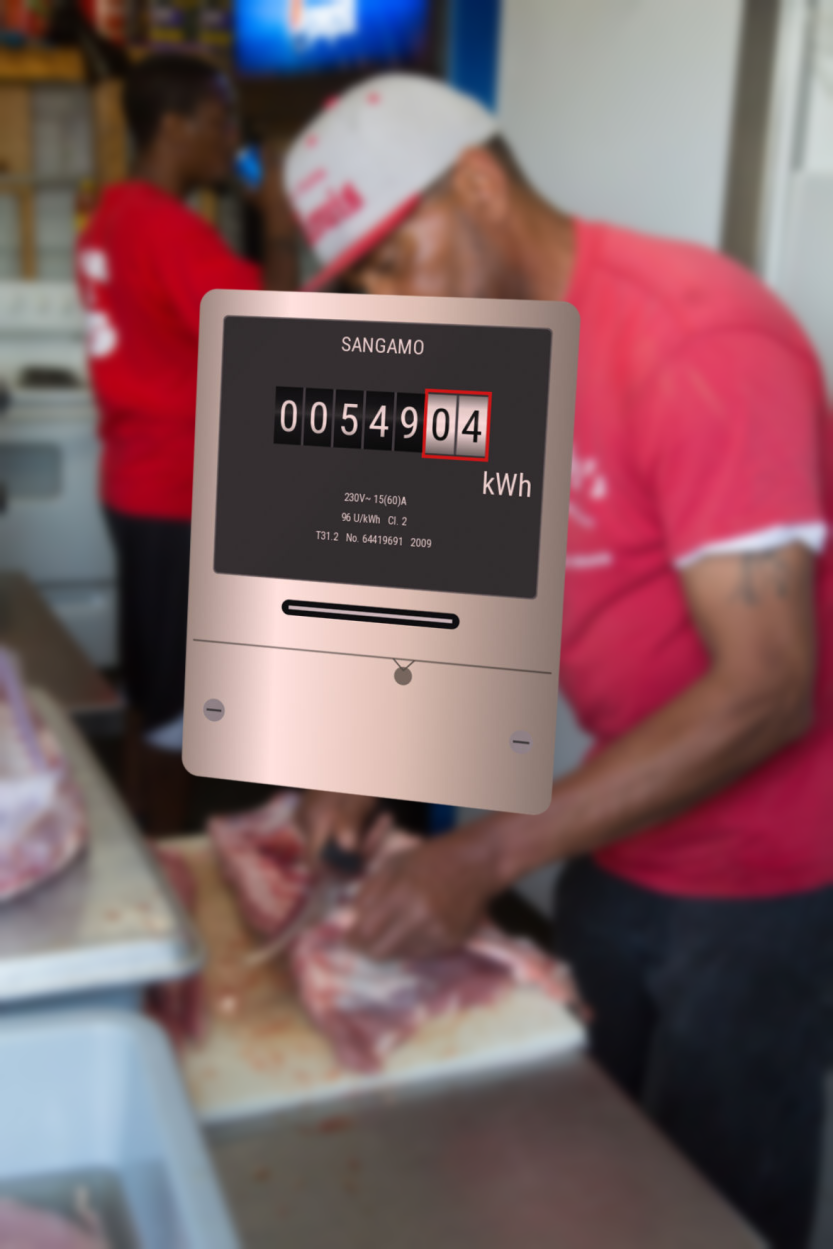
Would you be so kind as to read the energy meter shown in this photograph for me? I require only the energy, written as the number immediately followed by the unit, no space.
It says 549.04kWh
